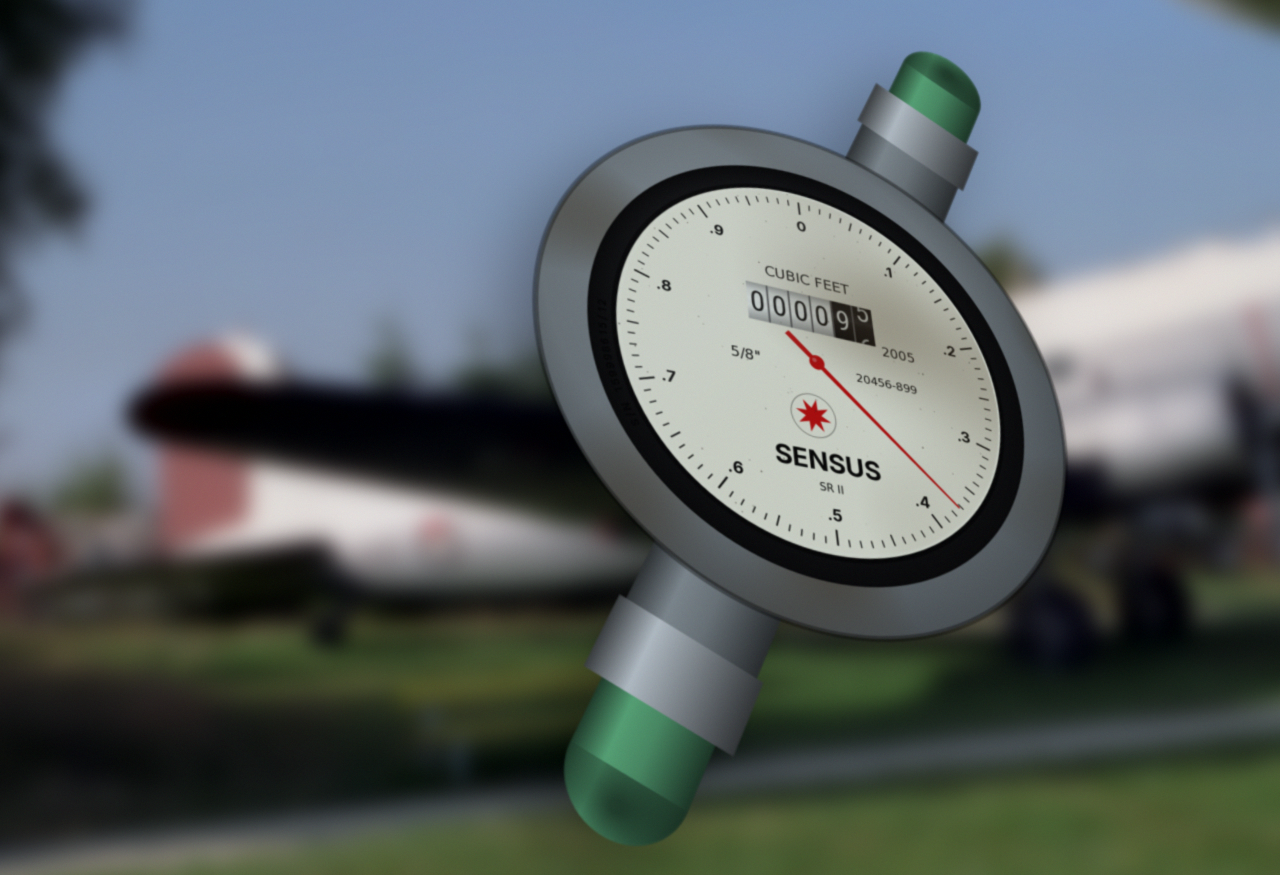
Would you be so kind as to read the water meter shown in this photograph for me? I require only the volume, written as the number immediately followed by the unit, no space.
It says 95.37ft³
